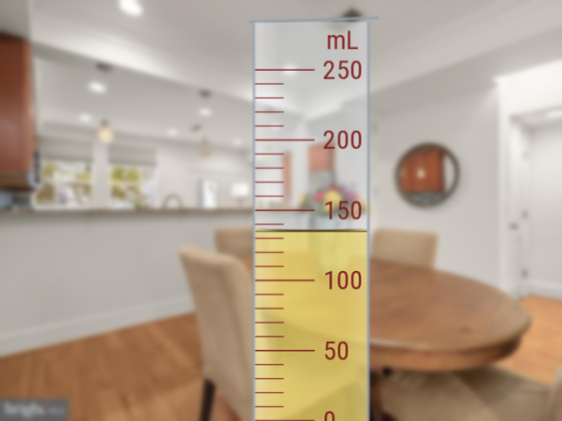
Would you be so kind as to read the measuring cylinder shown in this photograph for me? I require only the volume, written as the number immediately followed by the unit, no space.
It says 135mL
